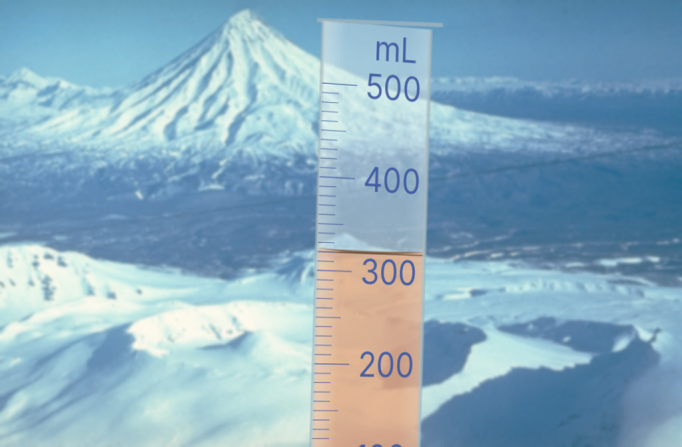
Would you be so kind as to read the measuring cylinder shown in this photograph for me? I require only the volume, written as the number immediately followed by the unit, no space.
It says 320mL
